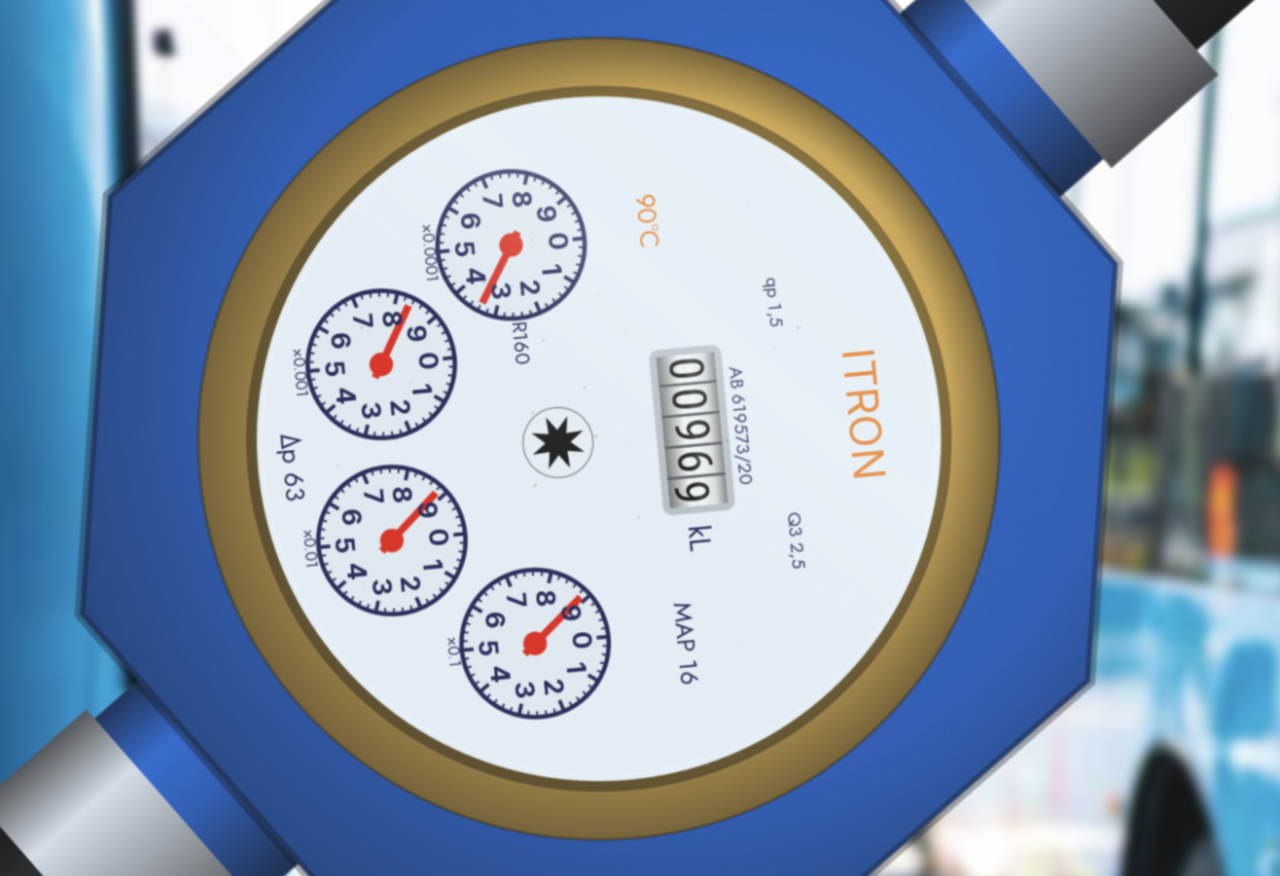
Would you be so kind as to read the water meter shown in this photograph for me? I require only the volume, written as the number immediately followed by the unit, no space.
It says 968.8883kL
